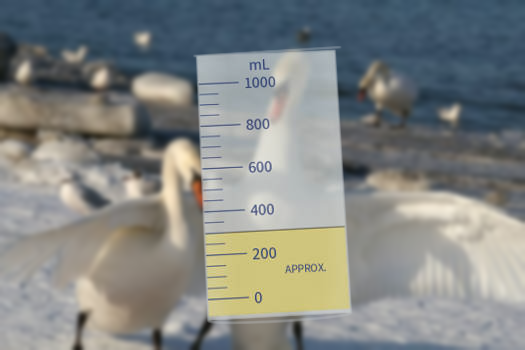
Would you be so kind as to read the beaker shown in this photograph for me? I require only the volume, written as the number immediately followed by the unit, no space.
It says 300mL
